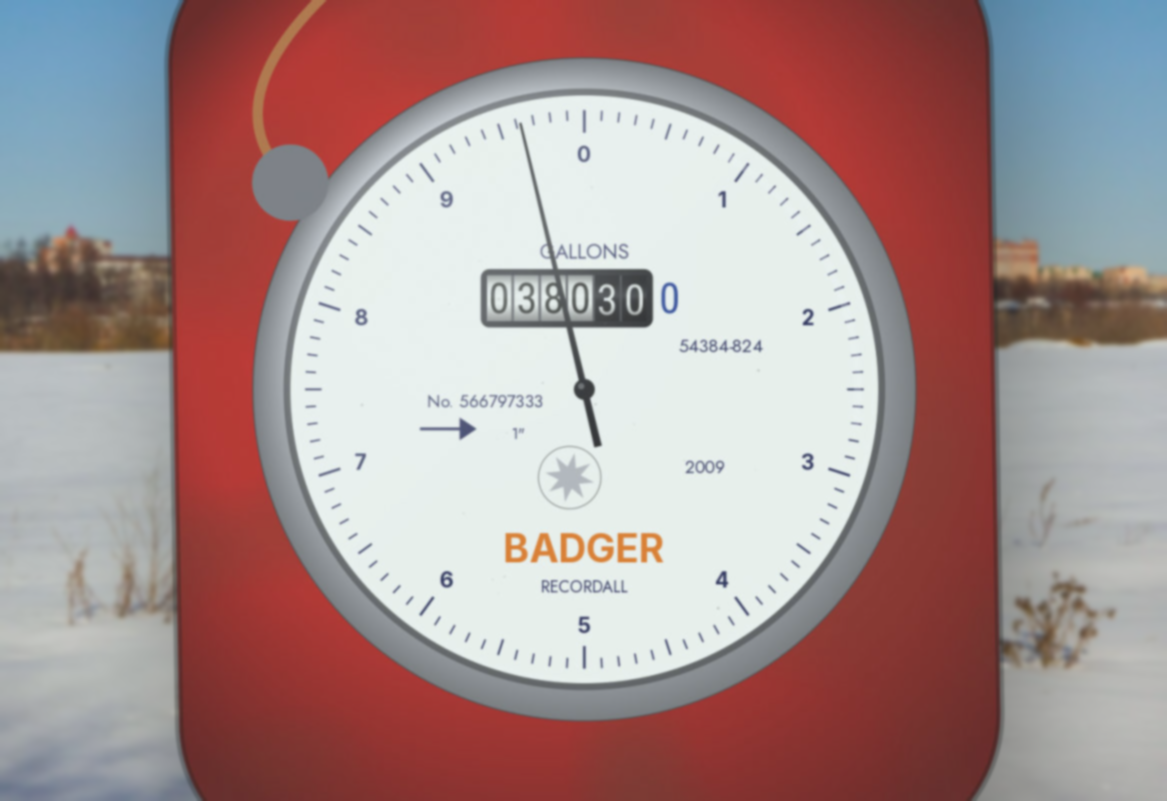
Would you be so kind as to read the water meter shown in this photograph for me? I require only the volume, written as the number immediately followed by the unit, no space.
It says 380299.6gal
